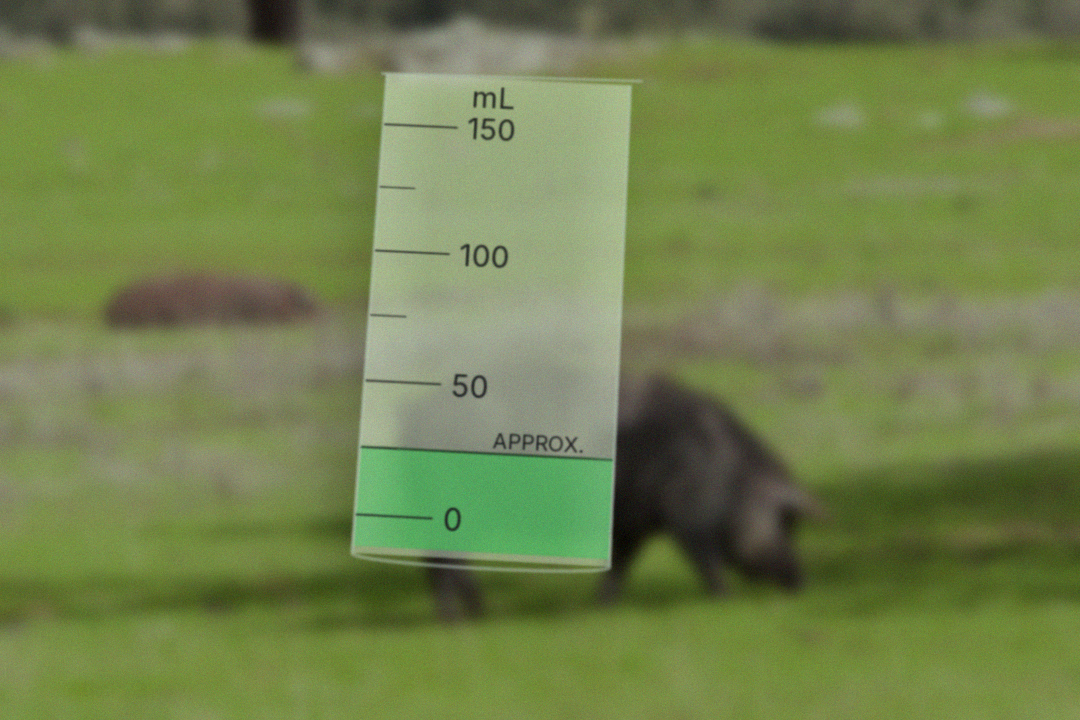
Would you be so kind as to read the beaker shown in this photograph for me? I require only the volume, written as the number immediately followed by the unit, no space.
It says 25mL
